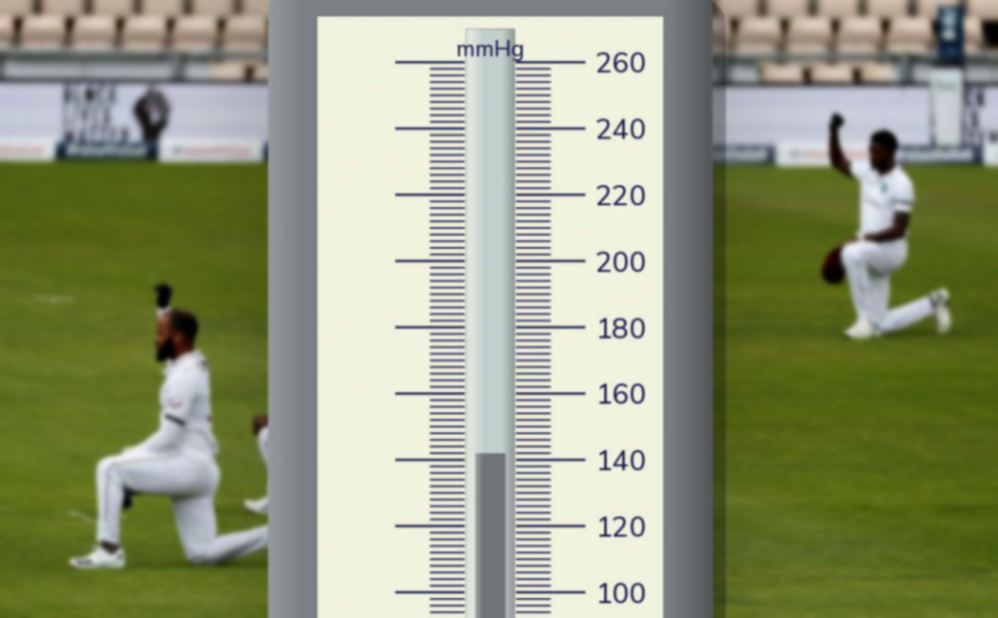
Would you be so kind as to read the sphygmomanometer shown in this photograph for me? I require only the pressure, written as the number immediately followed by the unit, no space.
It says 142mmHg
